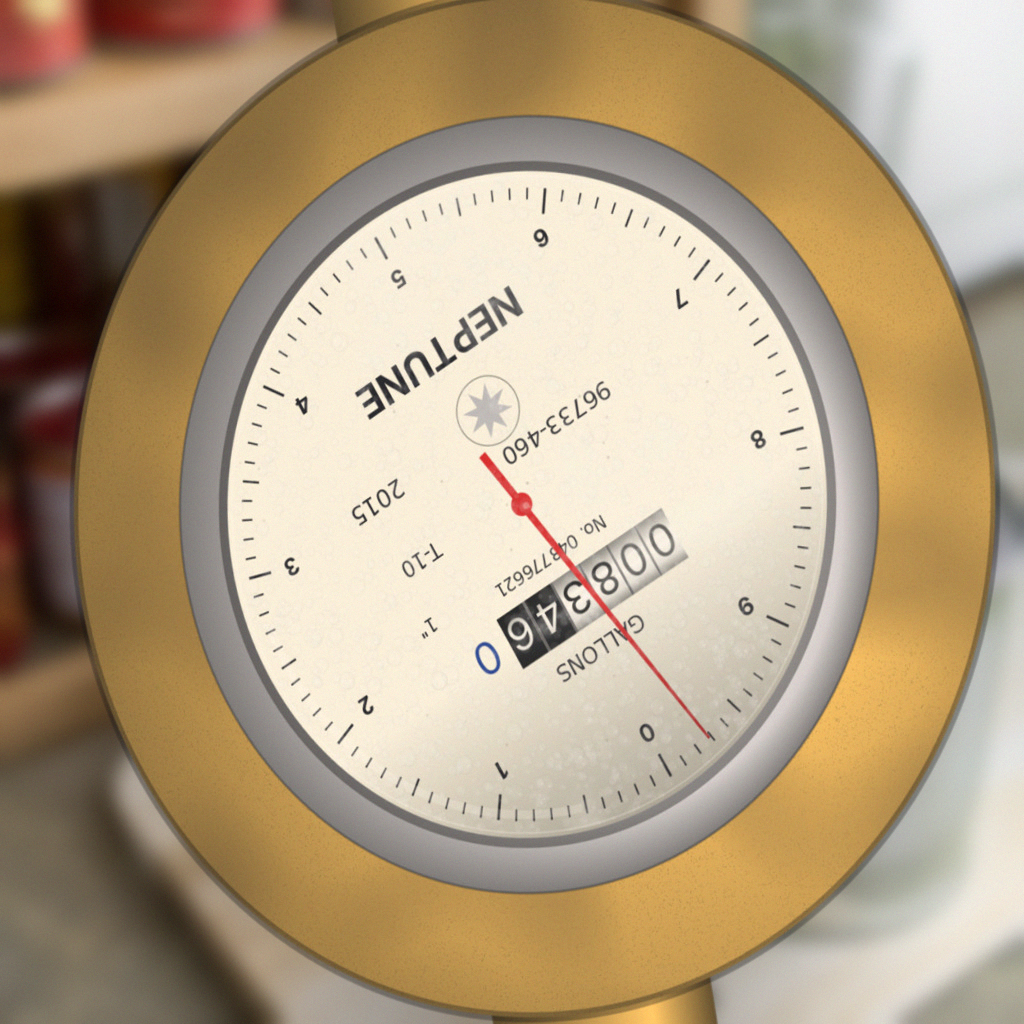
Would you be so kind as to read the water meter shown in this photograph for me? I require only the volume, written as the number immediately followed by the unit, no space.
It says 83459.7gal
